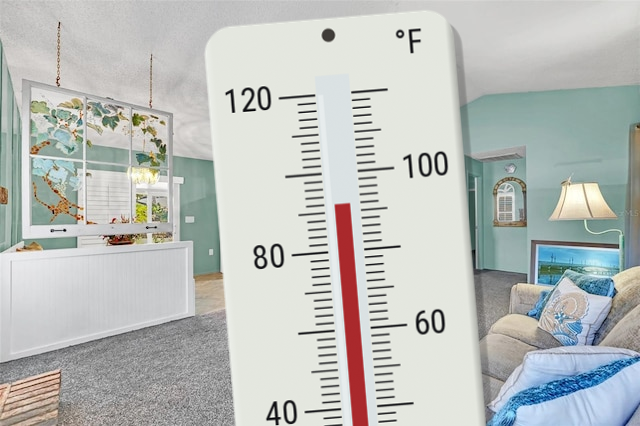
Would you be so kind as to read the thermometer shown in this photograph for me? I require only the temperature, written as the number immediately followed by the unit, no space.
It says 92°F
